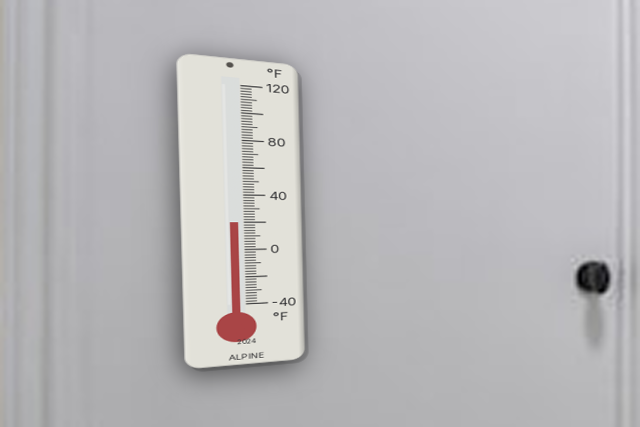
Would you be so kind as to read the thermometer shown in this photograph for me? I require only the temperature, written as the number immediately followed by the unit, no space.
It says 20°F
